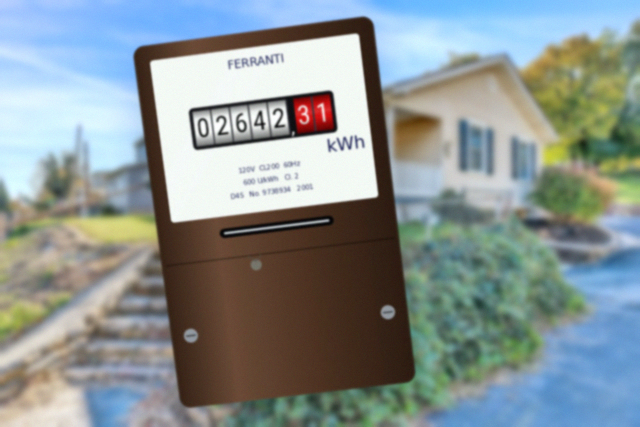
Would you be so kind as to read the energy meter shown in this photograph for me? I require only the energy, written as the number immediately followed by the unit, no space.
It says 2642.31kWh
